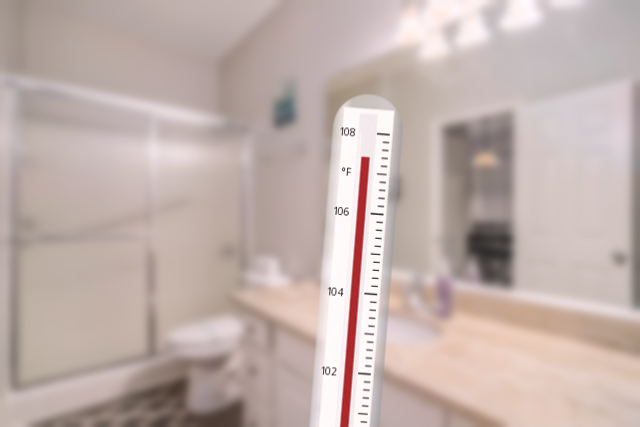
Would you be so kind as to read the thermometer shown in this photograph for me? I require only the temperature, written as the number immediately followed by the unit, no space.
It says 107.4°F
